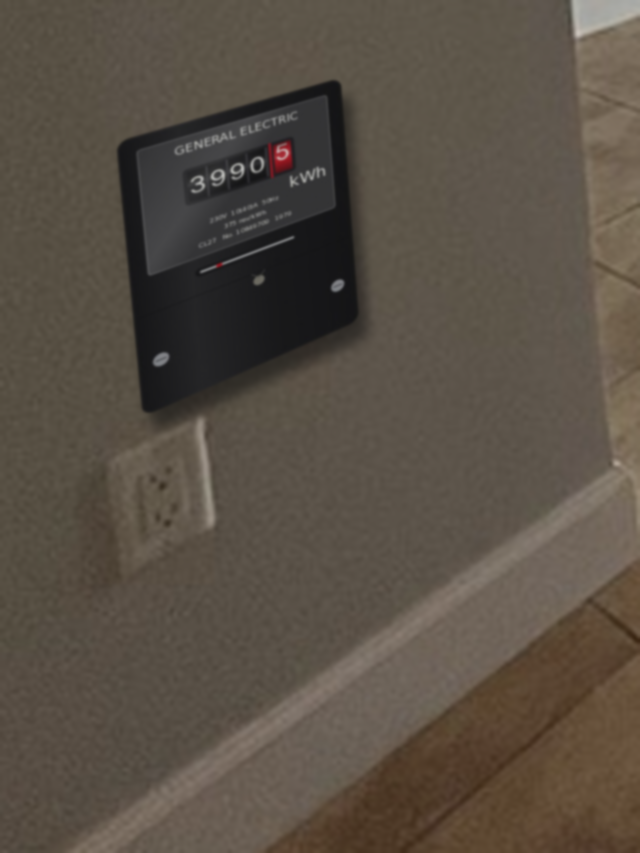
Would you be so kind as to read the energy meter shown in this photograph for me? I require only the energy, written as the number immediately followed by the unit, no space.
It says 3990.5kWh
